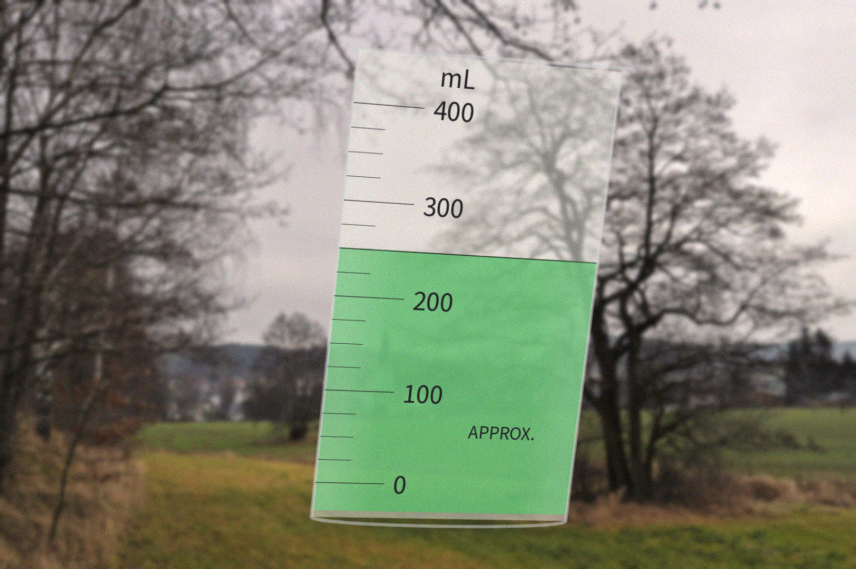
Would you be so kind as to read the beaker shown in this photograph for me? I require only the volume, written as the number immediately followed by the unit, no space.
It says 250mL
